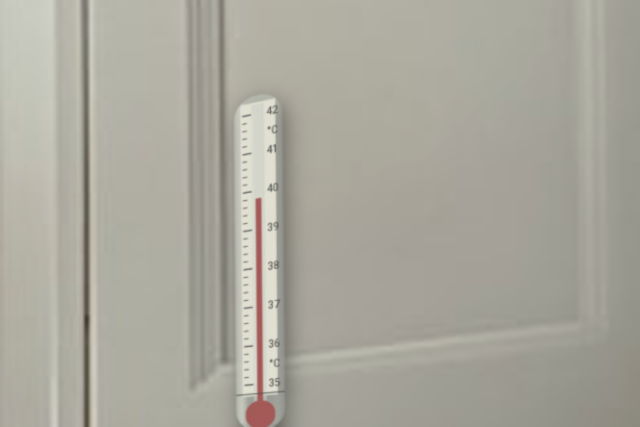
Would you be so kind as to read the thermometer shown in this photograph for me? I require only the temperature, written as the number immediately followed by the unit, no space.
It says 39.8°C
